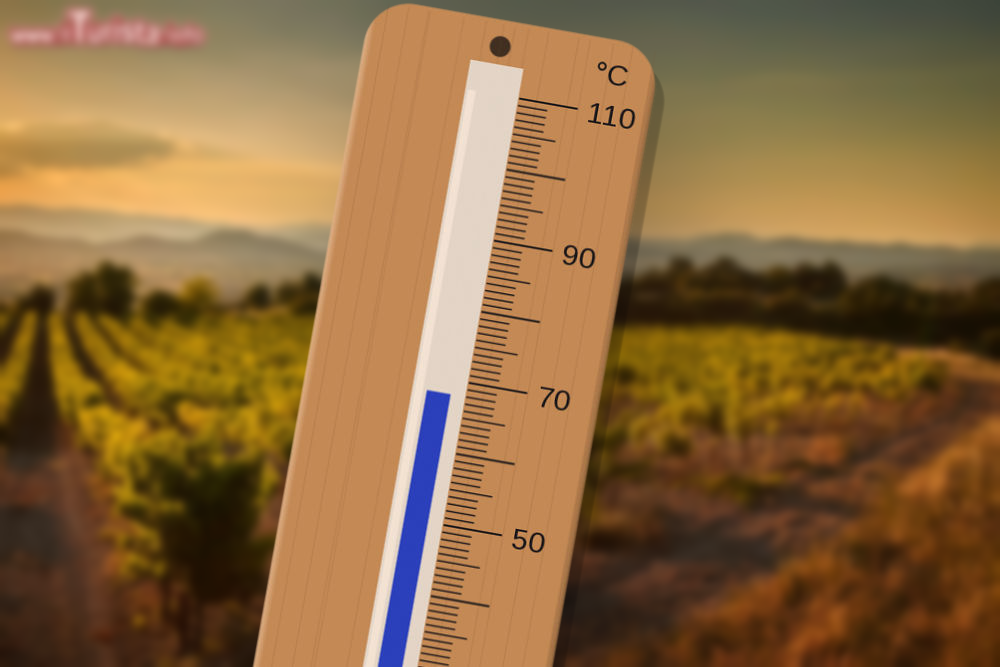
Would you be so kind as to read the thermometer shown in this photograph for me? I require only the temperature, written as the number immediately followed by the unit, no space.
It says 68°C
